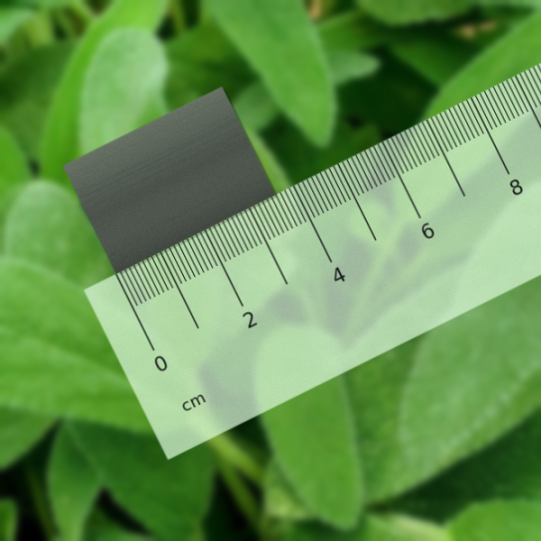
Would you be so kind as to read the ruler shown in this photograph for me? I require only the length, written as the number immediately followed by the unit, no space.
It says 3.6cm
